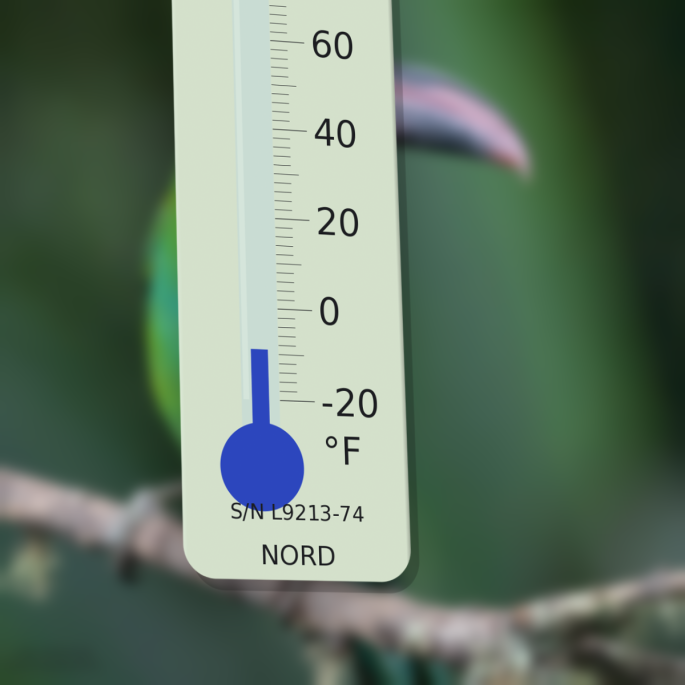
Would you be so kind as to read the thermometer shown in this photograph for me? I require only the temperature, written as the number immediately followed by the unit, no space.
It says -9°F
